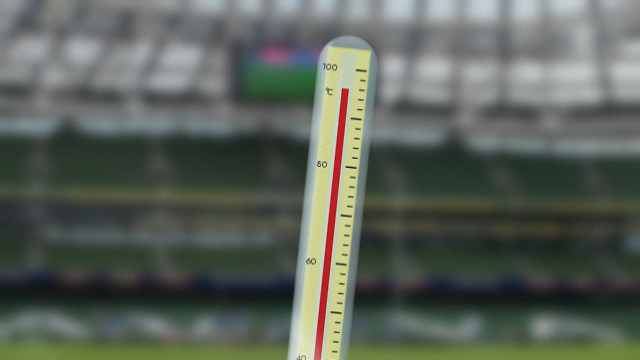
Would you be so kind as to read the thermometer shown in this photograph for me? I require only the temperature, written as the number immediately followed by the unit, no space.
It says 96°C
